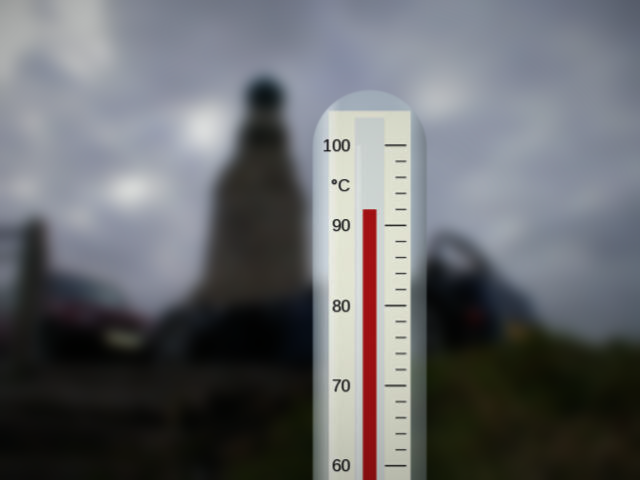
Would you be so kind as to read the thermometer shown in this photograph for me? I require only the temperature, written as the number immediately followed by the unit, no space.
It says 92°C
